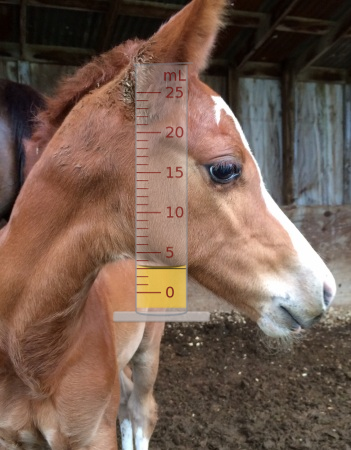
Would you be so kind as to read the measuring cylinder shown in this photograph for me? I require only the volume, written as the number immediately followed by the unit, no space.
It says 3mL
